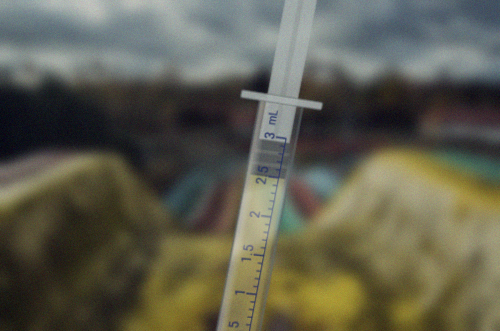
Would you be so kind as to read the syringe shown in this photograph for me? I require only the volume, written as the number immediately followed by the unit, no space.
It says 2.5mL
